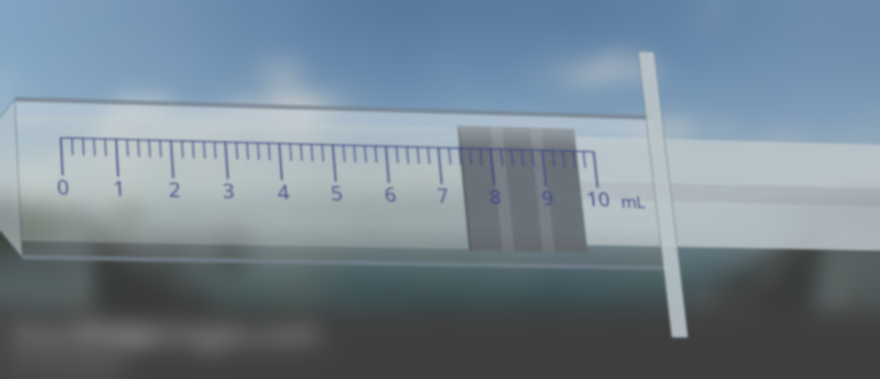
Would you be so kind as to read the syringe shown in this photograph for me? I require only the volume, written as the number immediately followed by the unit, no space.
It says 7.4mL
